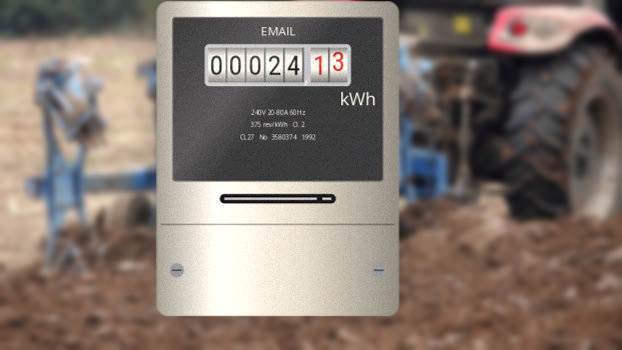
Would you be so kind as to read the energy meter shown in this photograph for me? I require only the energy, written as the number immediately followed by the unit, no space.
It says 24.13kWh
